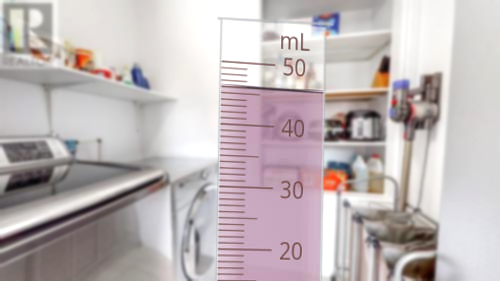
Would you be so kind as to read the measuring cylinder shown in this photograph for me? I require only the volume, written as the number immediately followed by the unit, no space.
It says 46mL
